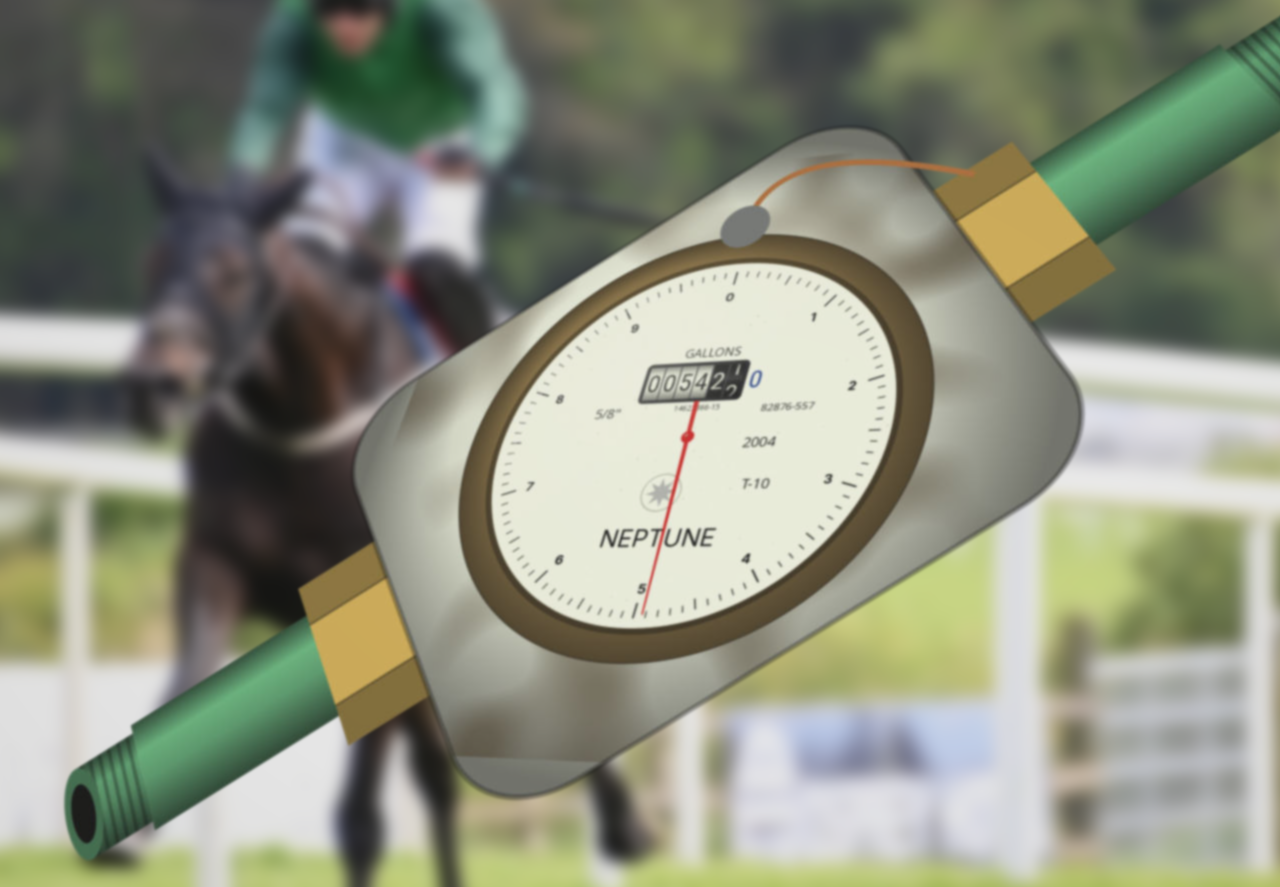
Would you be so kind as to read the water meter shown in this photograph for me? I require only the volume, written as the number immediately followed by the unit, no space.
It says 54214.9gal
